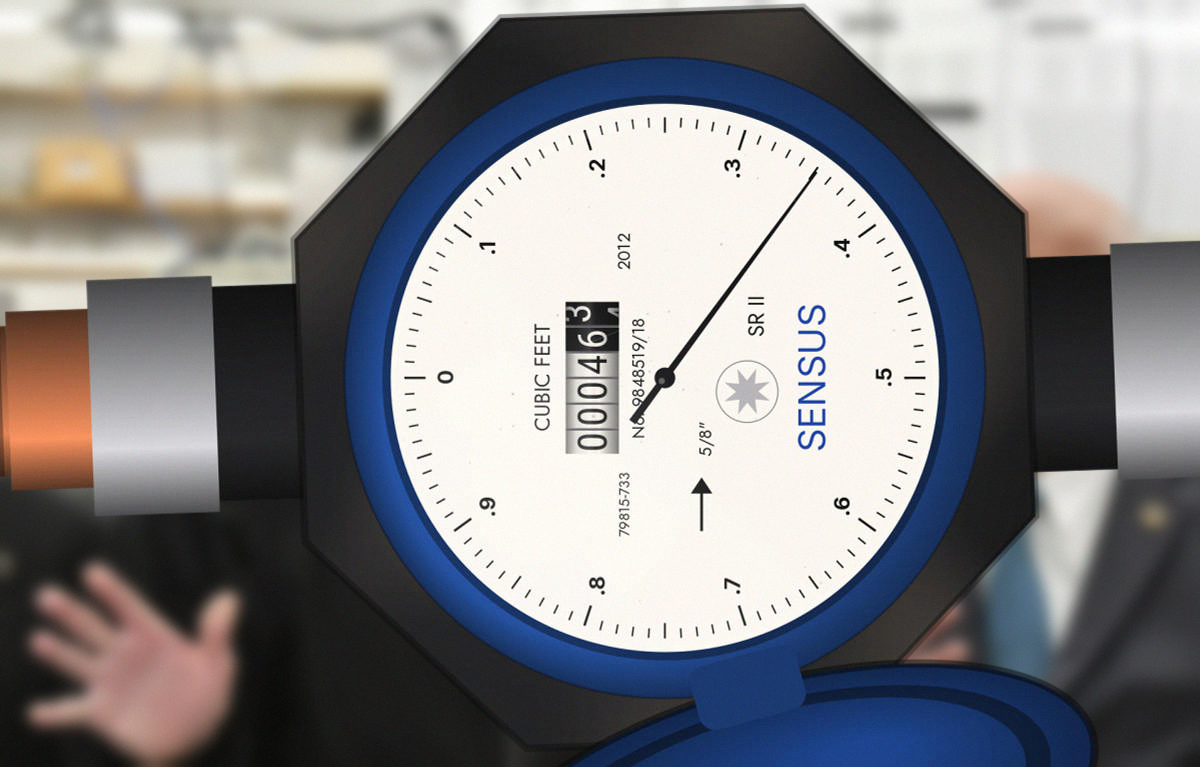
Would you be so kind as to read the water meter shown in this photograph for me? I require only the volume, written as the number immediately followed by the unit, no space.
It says 463.35ft³
